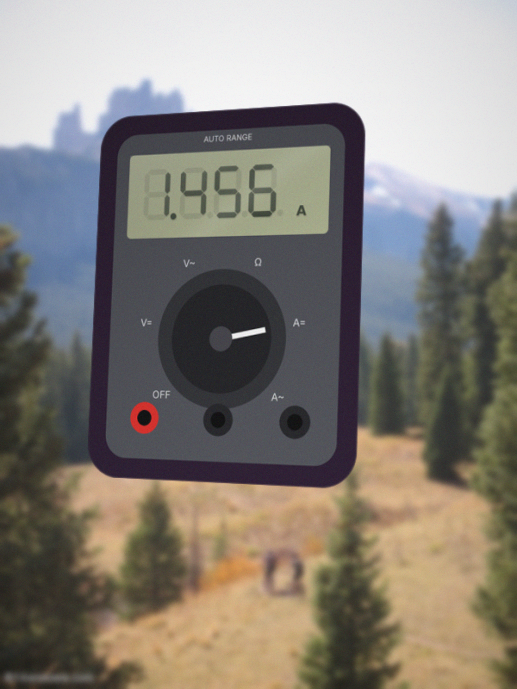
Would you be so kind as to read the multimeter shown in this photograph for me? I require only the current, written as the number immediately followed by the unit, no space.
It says 1.456A
